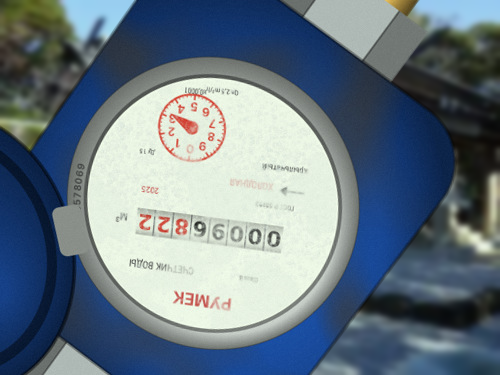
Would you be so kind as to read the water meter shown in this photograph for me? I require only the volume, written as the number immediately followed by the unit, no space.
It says 96.8223m³
